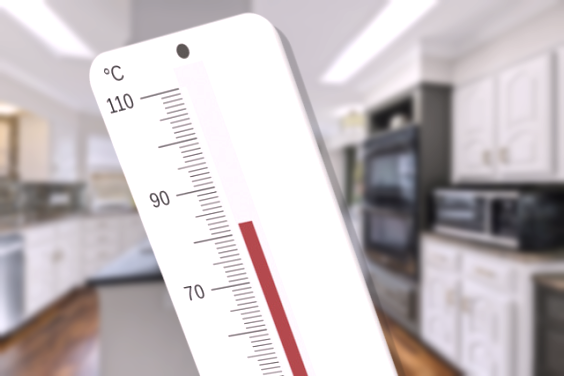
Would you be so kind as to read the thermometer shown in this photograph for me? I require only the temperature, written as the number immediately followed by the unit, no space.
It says 82°C
